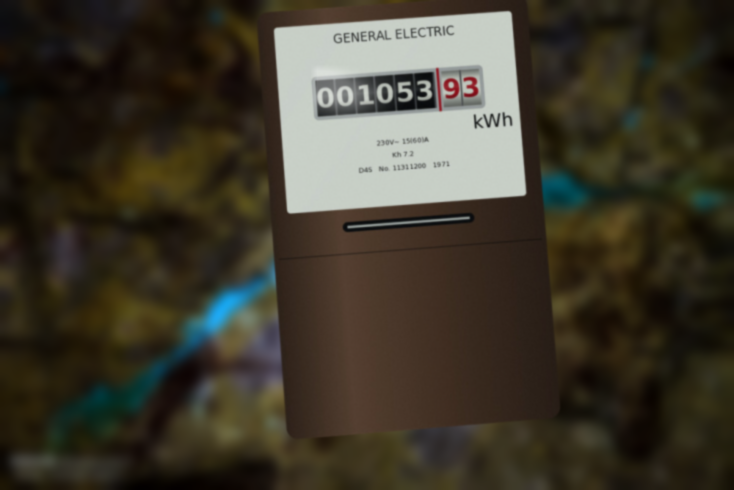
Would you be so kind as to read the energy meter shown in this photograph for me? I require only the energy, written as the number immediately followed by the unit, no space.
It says 1053.93kWh
